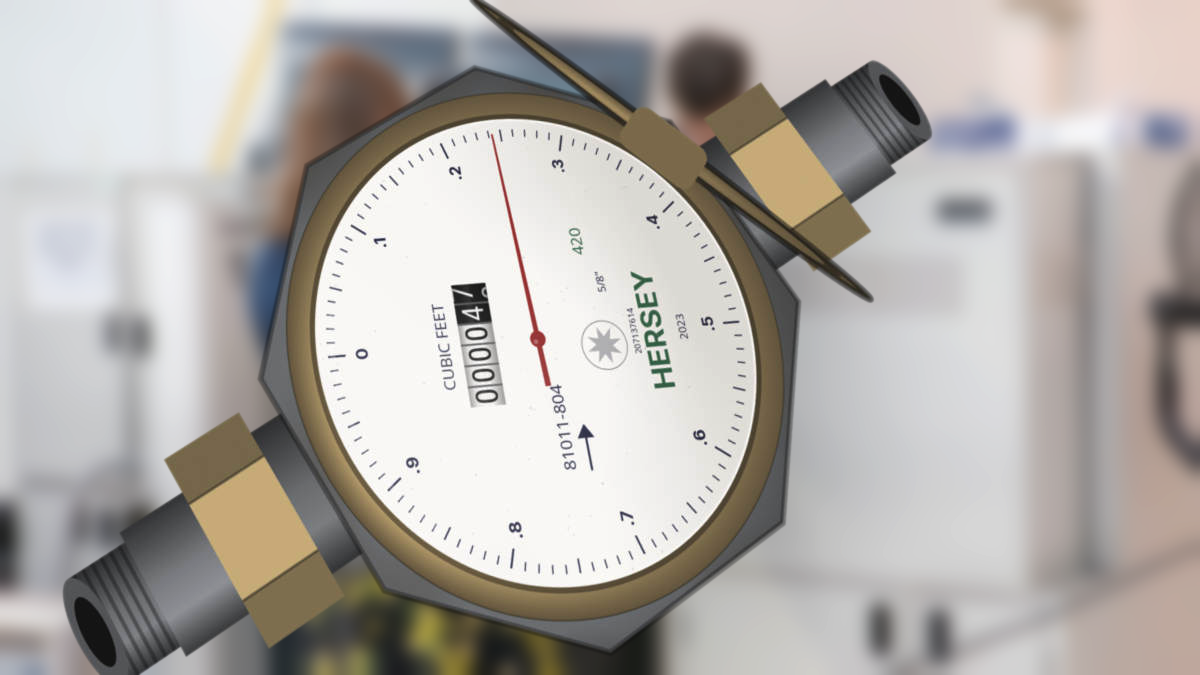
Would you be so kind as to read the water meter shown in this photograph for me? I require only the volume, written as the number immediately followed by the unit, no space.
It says 47.24ft³
